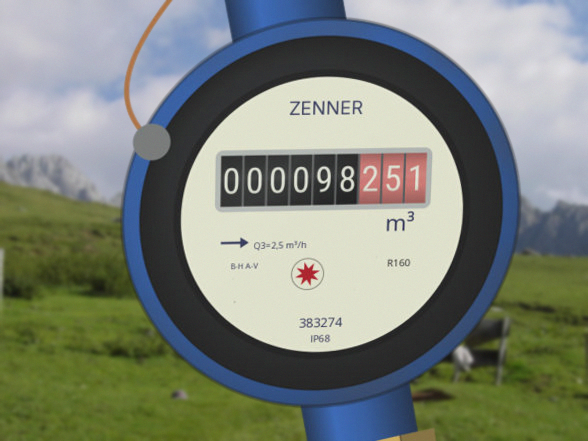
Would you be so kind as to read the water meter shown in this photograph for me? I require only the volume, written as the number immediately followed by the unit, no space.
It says 98.251m³
